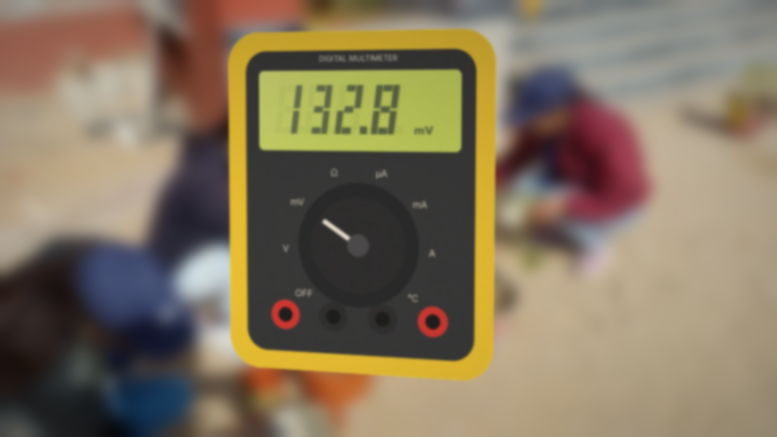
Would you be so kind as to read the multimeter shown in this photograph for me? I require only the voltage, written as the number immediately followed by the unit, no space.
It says 132.8mV
